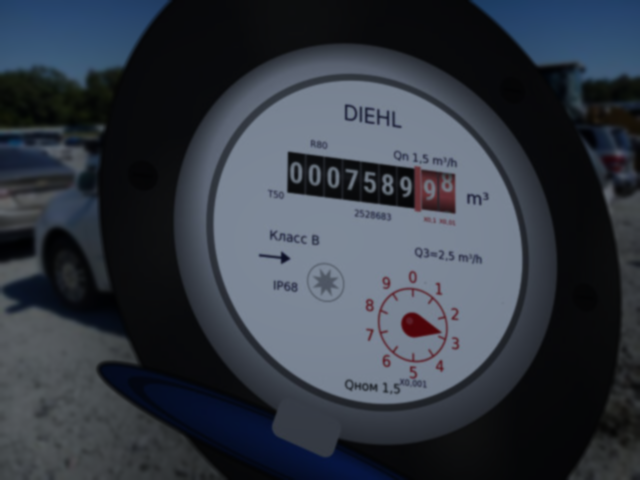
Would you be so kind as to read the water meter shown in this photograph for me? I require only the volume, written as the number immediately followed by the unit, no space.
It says 7589.982m³
